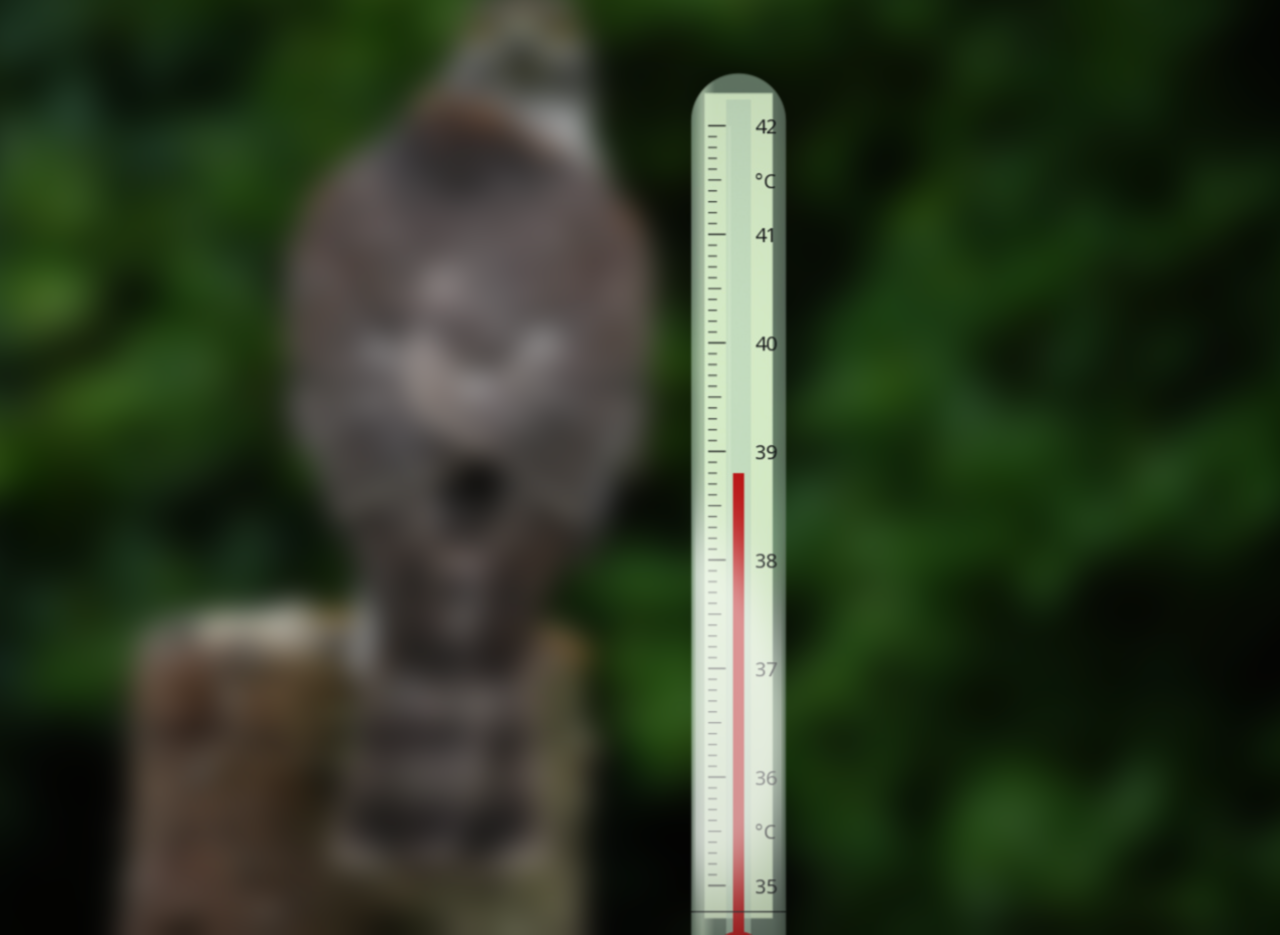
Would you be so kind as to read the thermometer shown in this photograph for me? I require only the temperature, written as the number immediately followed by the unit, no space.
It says 38.8°C
